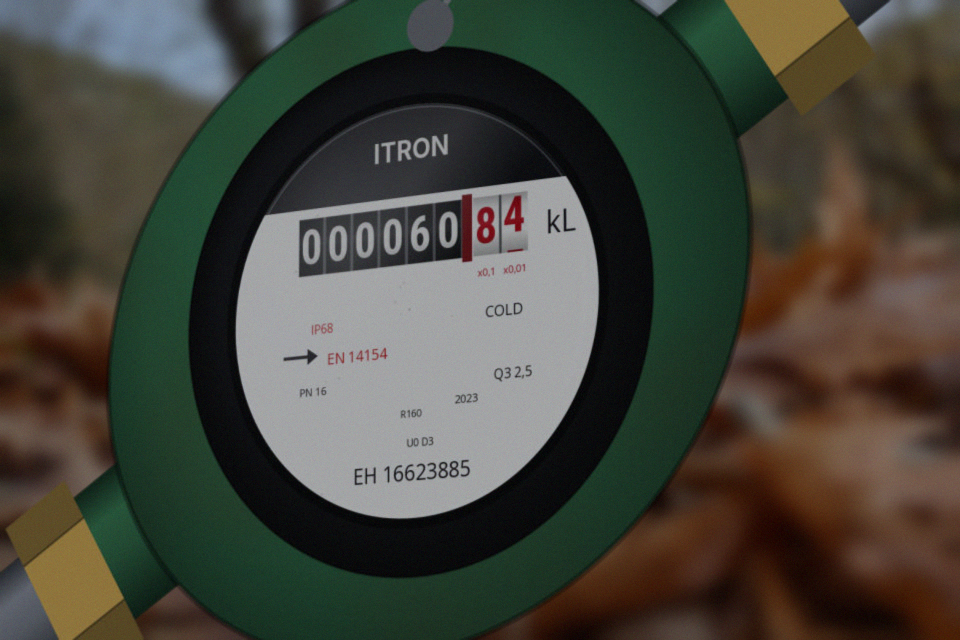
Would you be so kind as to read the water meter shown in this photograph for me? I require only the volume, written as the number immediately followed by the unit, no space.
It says 60.84kL
